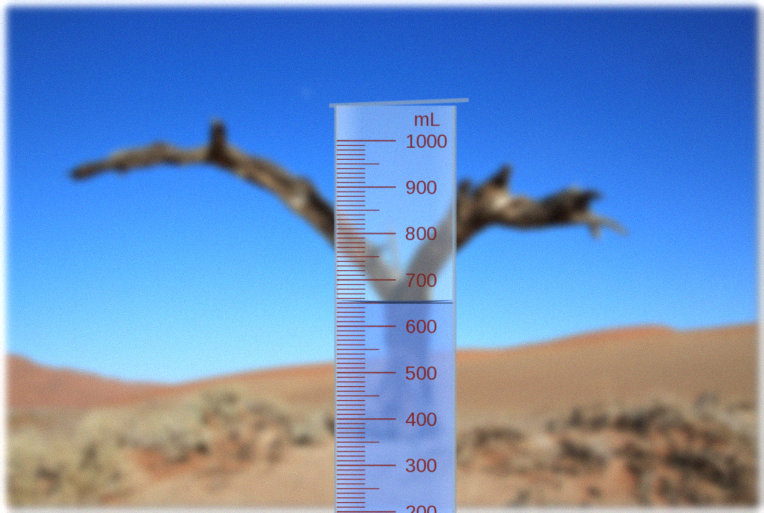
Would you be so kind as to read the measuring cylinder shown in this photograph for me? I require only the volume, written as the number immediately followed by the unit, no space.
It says 650mL
